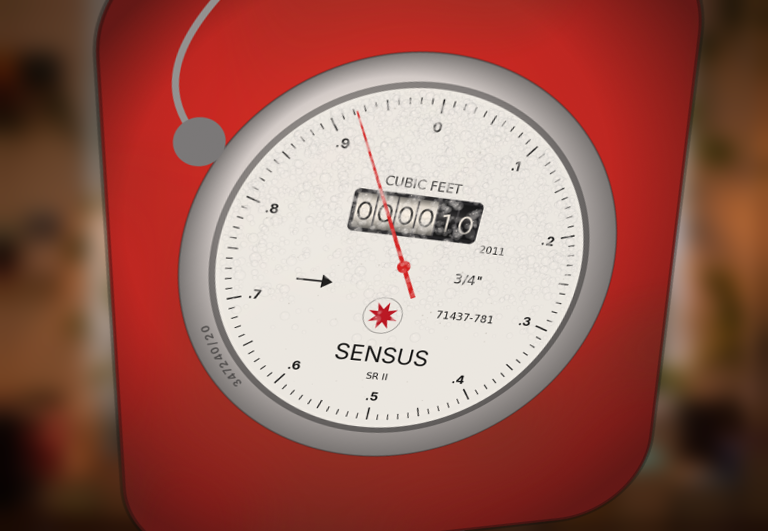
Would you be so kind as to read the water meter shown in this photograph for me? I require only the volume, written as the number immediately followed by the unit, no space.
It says 9.92ft³
